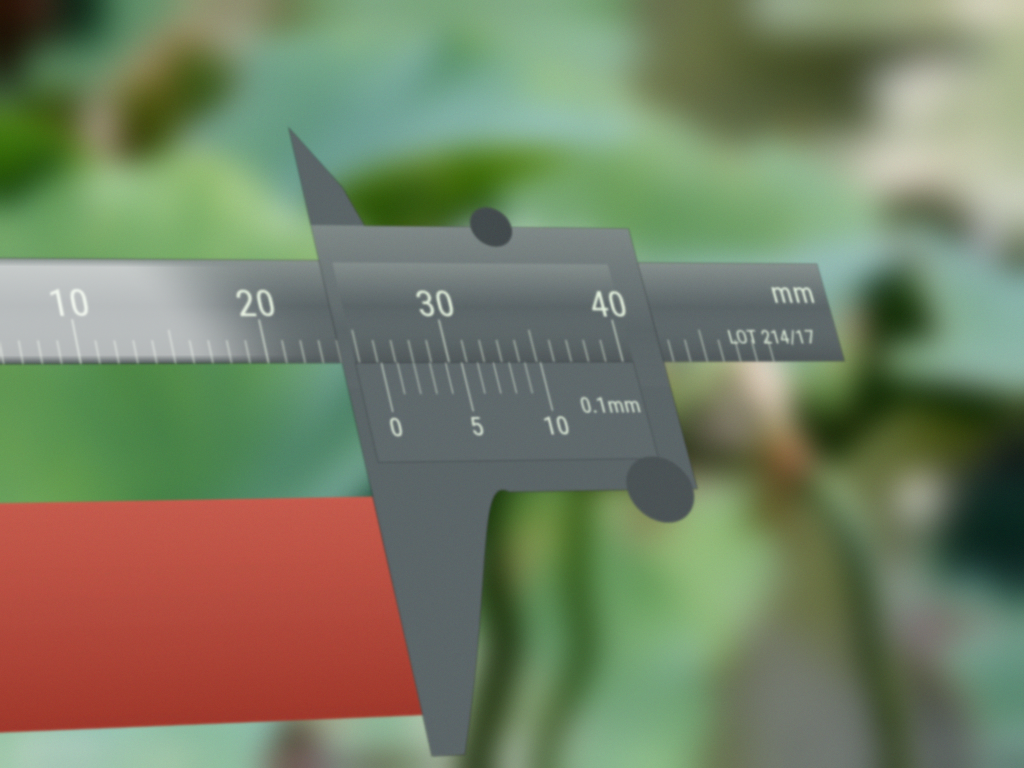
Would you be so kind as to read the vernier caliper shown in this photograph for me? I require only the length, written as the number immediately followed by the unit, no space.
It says 26.2mm
